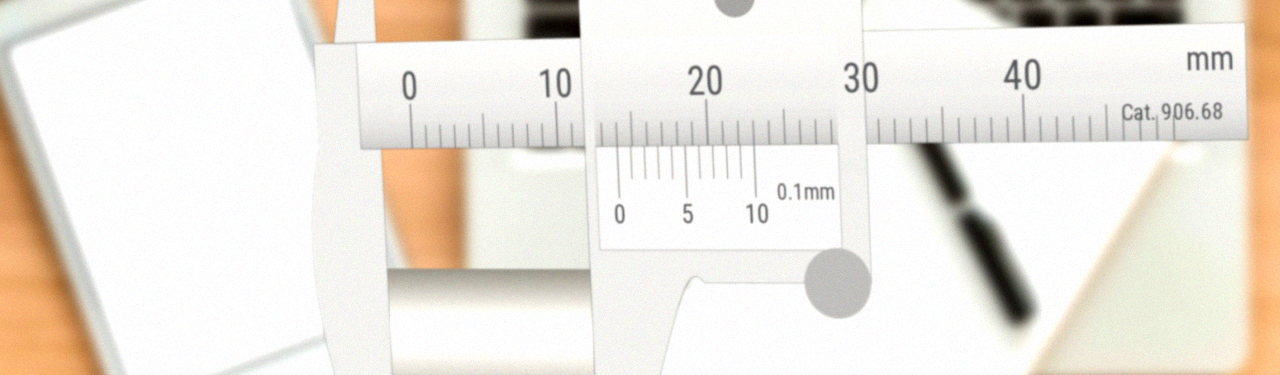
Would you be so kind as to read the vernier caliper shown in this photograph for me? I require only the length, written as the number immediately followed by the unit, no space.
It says 14.0mm
